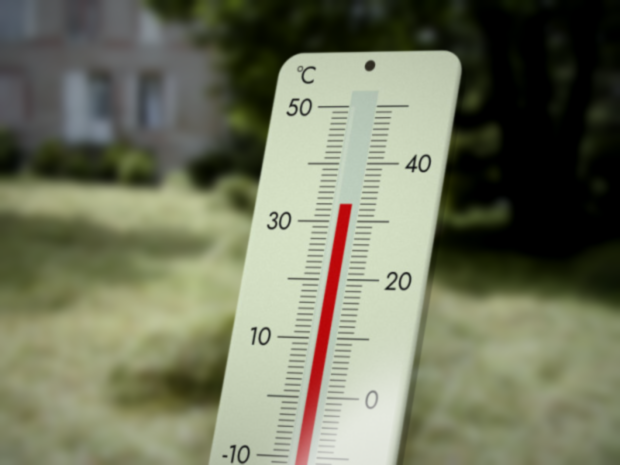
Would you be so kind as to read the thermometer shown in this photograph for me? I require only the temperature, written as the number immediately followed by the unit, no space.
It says 33°C
